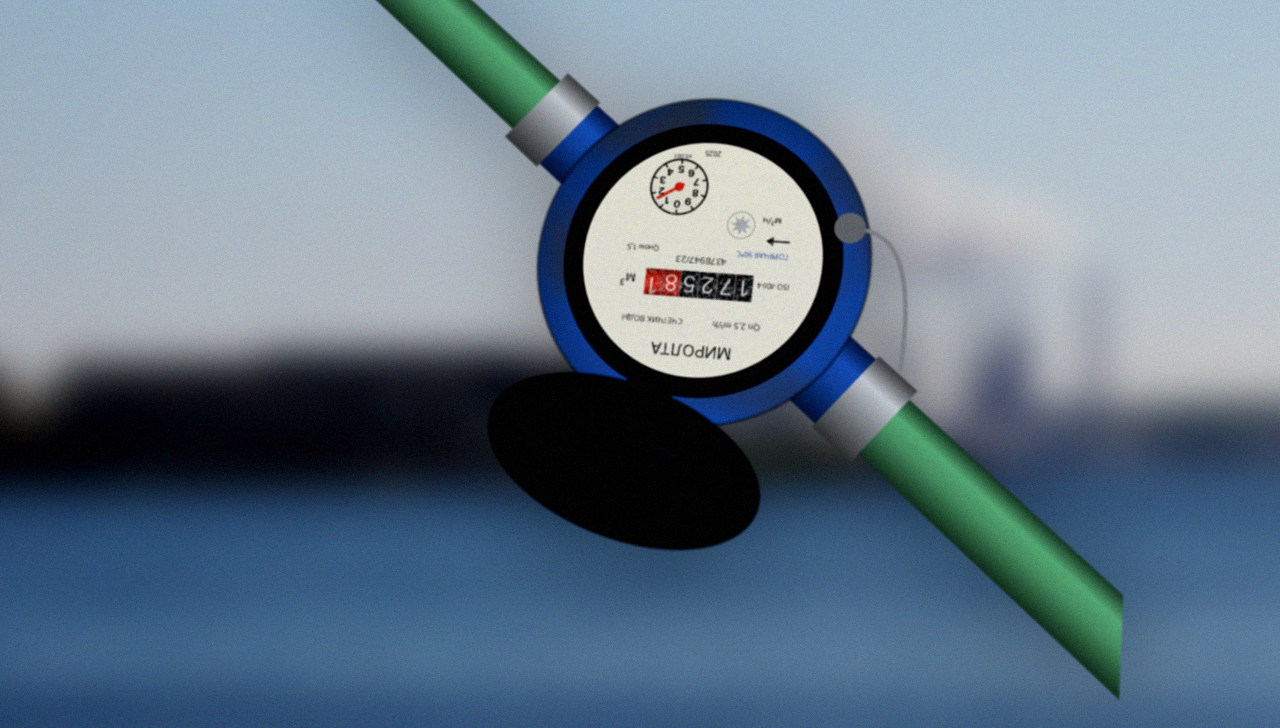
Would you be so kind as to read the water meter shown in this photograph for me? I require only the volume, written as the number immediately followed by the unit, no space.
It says 1725.811m³
